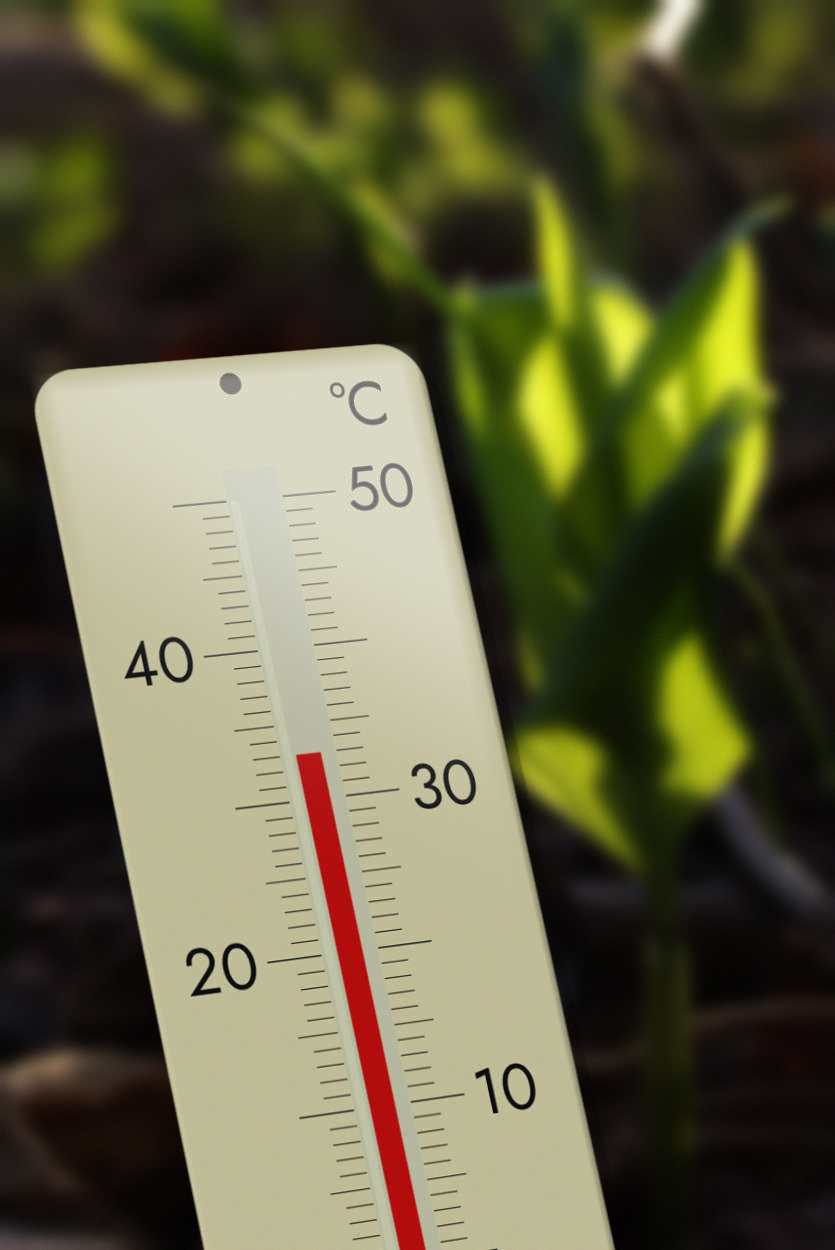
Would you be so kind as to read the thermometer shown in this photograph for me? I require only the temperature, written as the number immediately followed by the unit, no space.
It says 33°C
